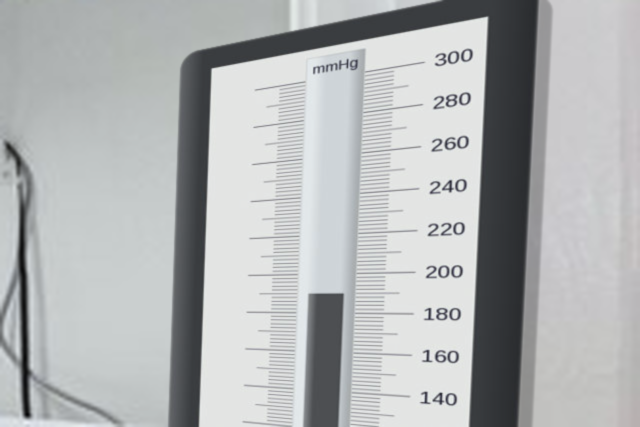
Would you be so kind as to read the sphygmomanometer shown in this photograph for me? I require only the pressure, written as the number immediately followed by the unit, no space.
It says 190mmHg
